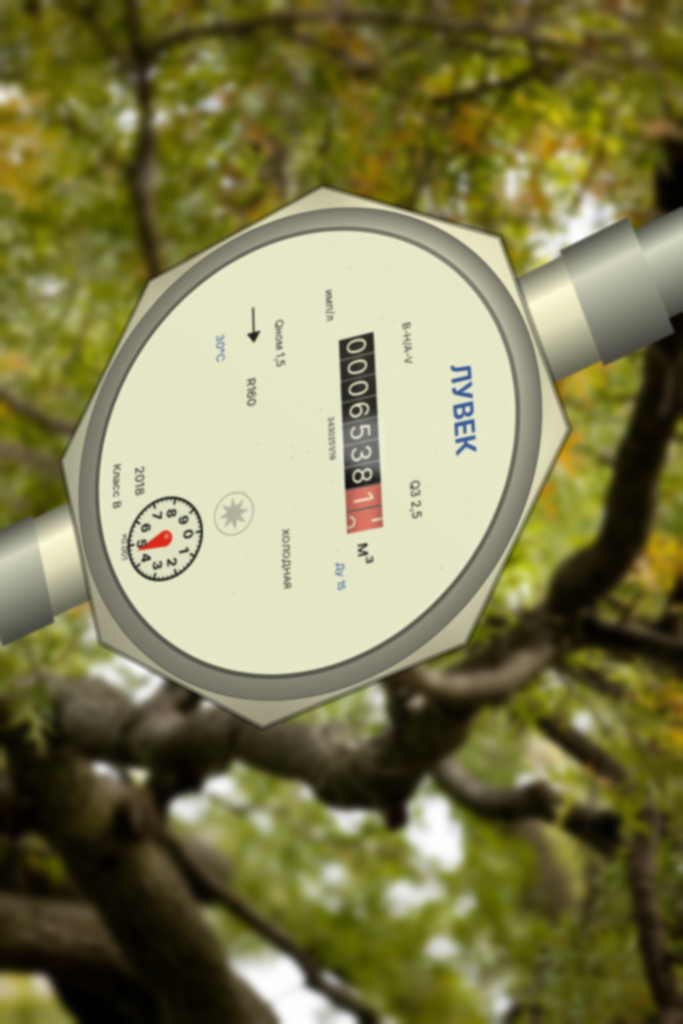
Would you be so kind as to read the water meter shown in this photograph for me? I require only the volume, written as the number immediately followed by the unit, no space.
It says 6538.114m³
